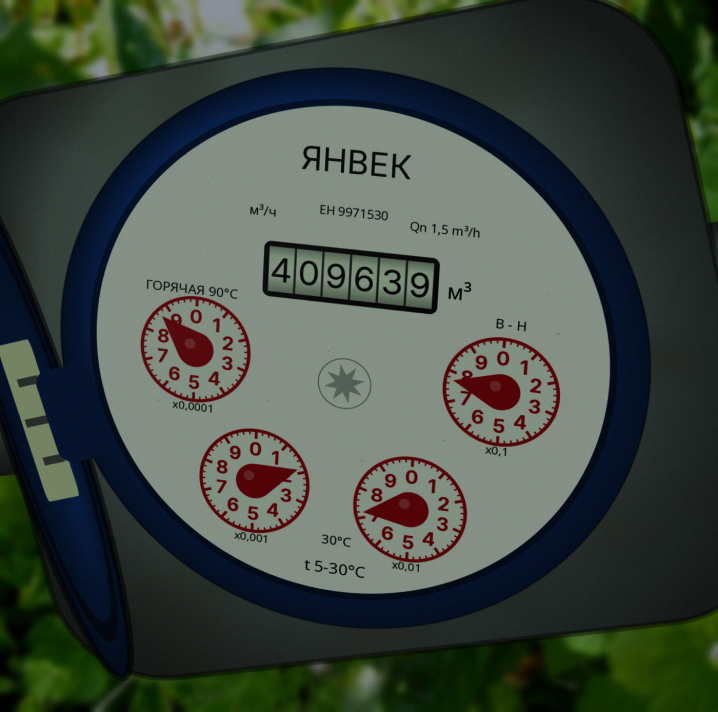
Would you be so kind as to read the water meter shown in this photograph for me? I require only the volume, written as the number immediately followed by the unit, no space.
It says 409639.7718m³
